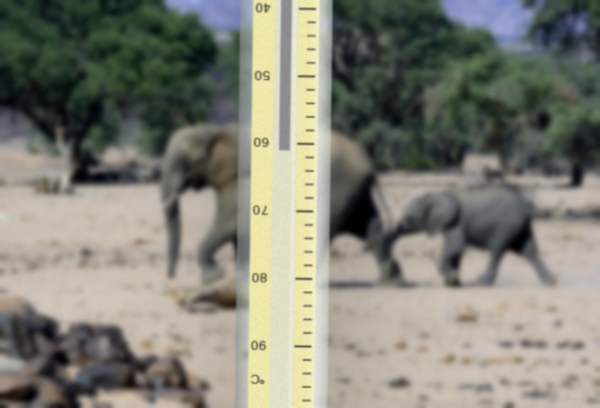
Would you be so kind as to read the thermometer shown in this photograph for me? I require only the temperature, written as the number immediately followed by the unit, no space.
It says 61°C
